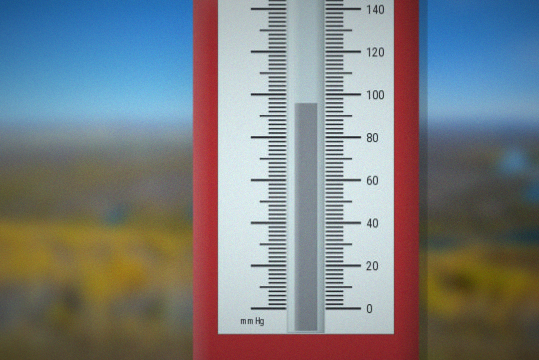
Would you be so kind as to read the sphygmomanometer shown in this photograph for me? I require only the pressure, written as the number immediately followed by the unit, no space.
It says 96mmHg
